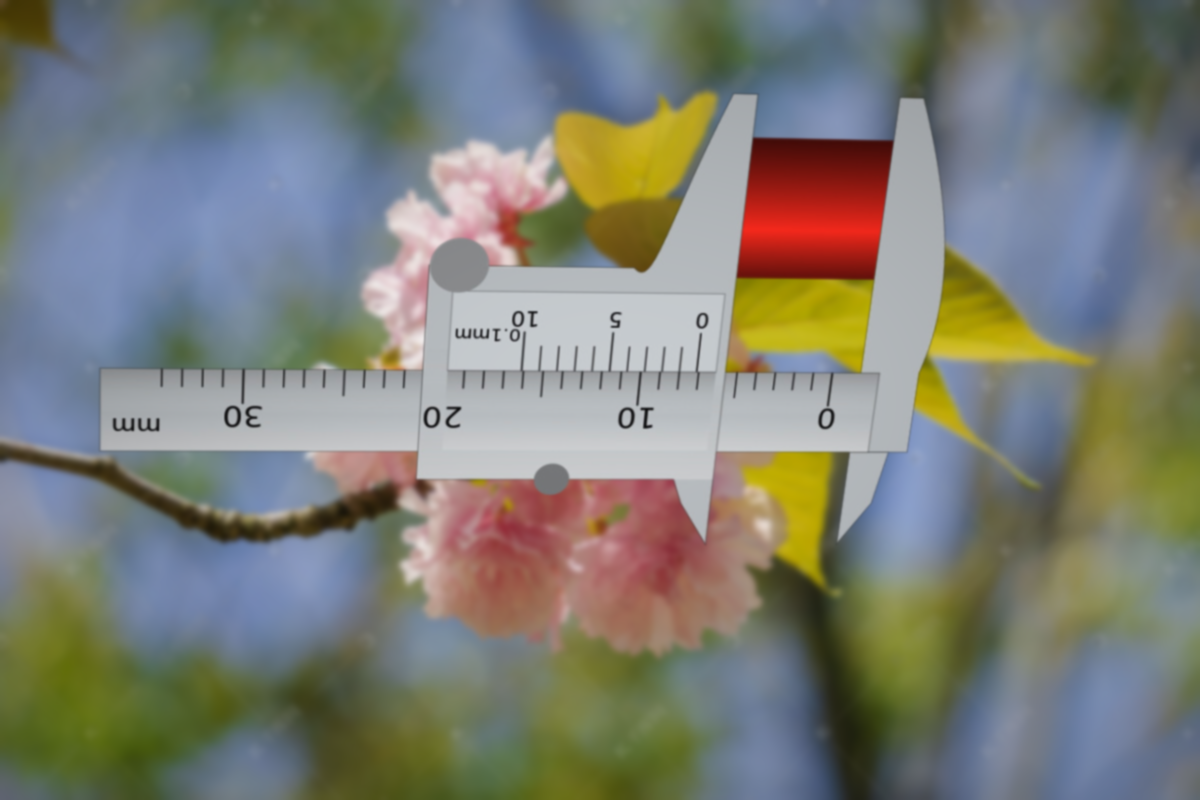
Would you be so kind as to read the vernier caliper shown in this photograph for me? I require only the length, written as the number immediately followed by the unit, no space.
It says 7.1mm
